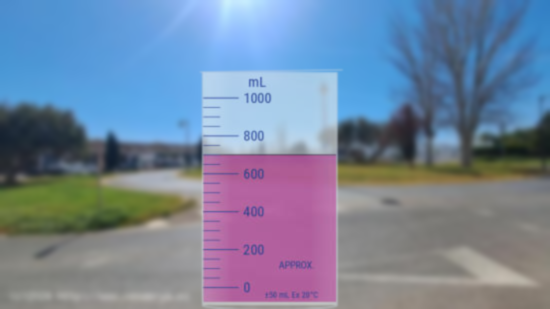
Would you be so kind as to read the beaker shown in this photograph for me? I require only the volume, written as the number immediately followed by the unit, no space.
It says 700mL
